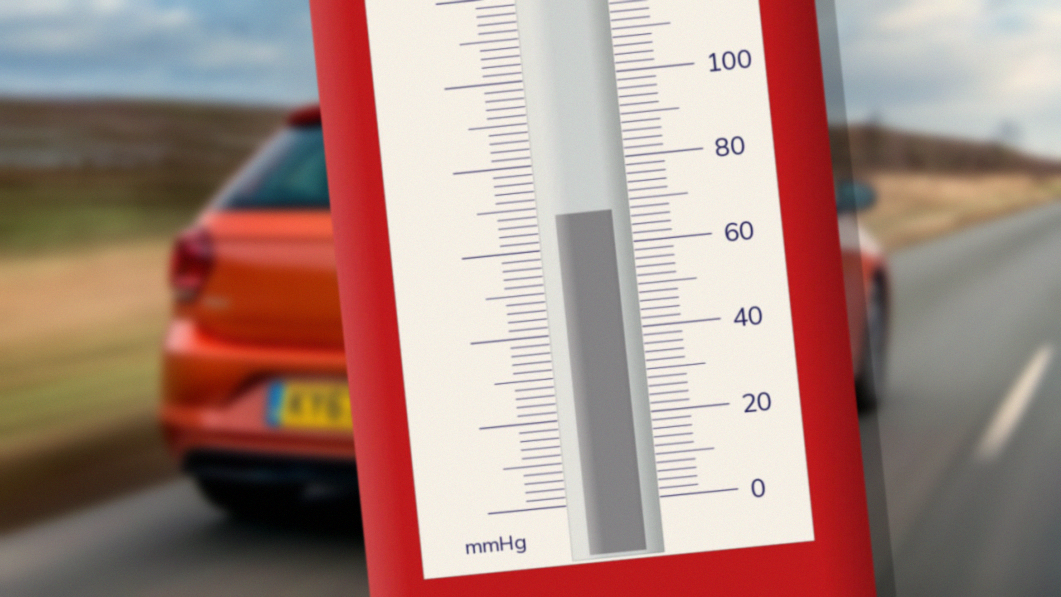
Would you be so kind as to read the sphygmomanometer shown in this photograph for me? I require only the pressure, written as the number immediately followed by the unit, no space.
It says 68mmHg
